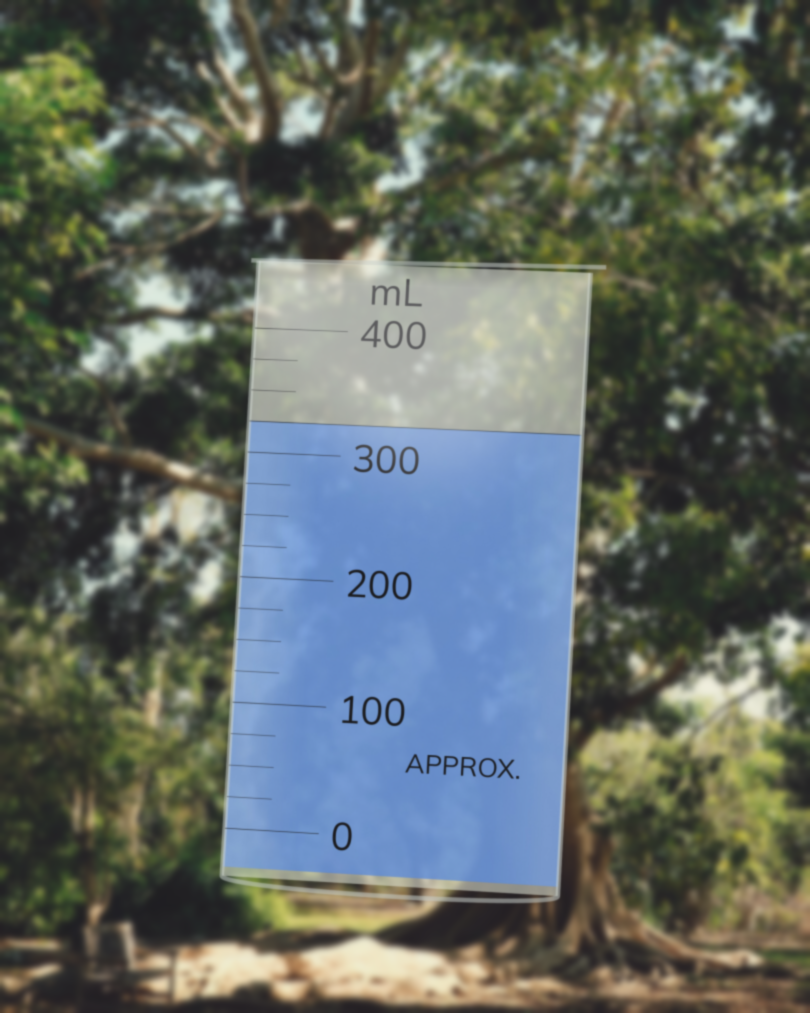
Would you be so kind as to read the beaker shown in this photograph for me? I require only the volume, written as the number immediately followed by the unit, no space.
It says 325mL
